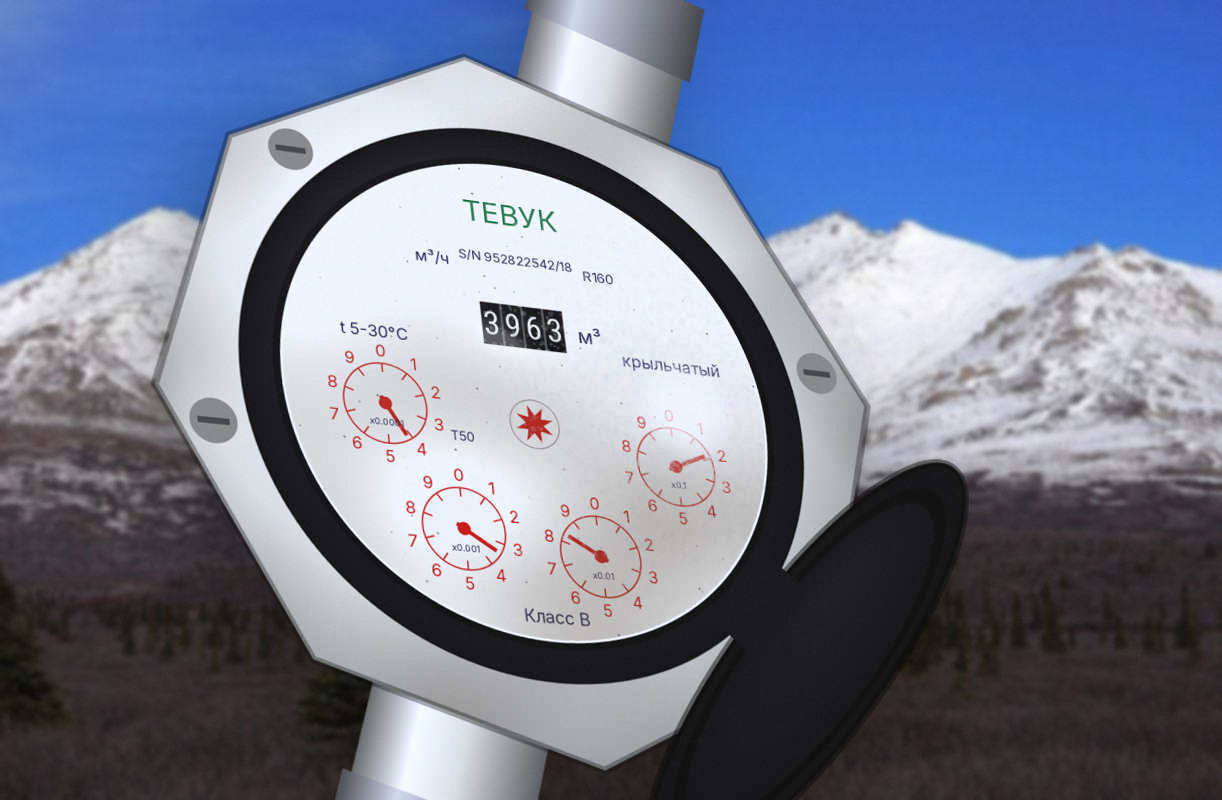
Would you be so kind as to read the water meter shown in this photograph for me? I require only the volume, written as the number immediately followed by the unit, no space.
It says 3963.1834m³
